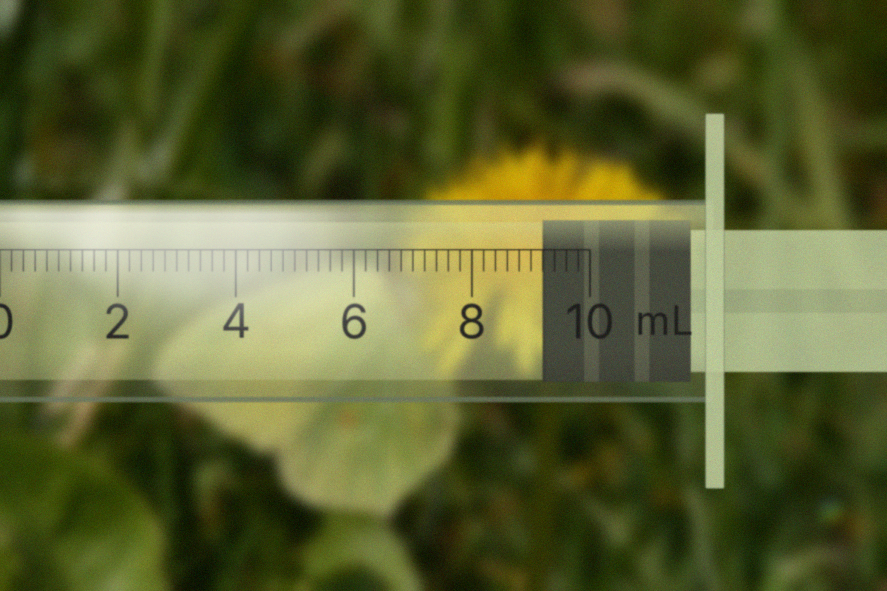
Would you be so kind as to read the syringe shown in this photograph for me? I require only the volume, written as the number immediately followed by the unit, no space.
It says 9.2mL
